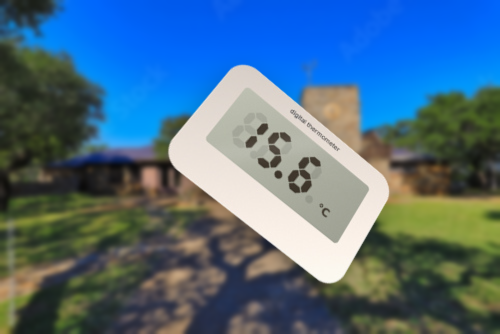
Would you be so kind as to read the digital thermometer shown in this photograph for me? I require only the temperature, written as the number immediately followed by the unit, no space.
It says 15.6°C
